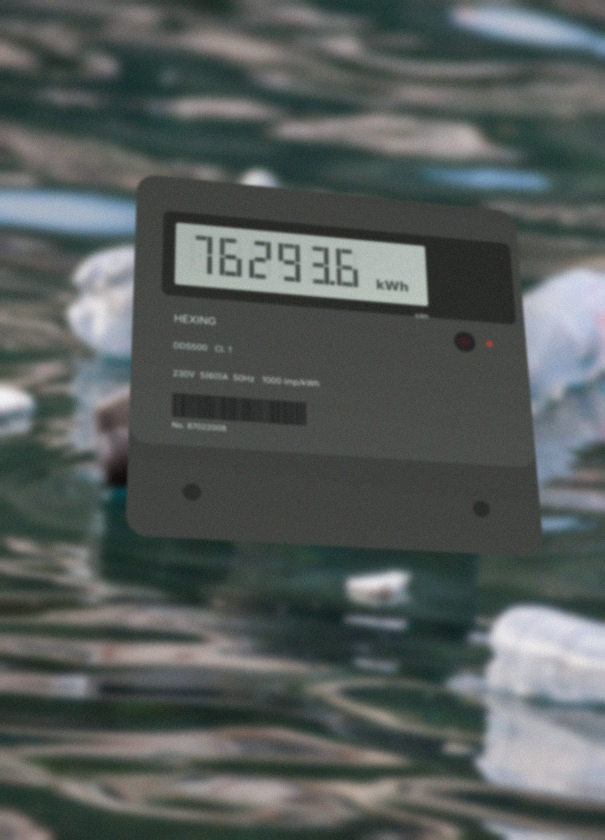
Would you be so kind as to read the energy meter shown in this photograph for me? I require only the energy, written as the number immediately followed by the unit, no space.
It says 76293.6kWh
